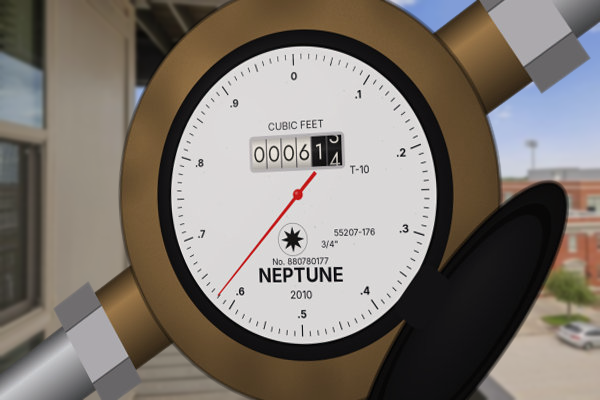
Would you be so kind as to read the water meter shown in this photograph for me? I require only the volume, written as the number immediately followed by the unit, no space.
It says 613.62ft³
